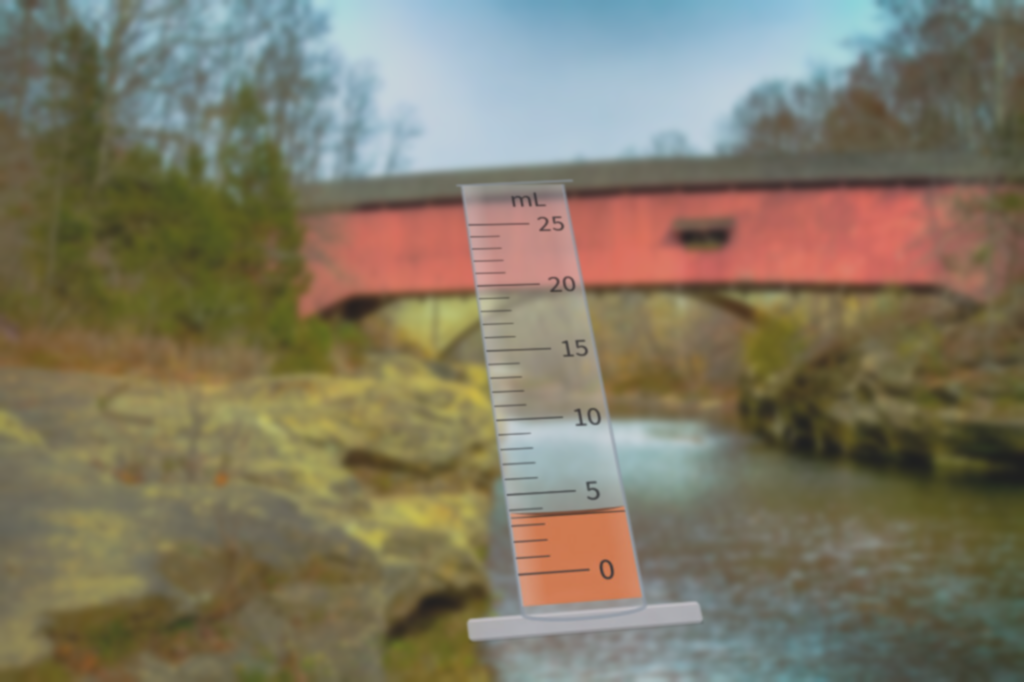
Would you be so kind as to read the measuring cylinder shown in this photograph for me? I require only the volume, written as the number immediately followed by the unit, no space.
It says 3.5mL
